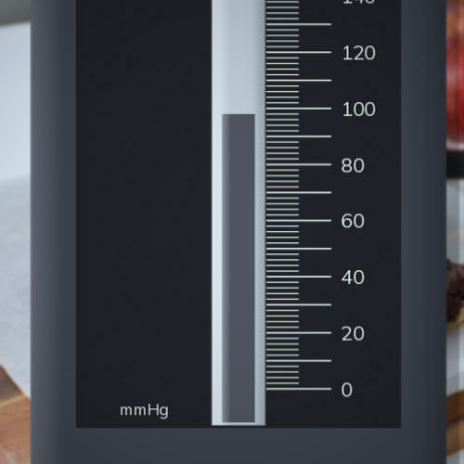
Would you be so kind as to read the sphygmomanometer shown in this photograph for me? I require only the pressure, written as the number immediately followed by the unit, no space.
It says 98mmHg
